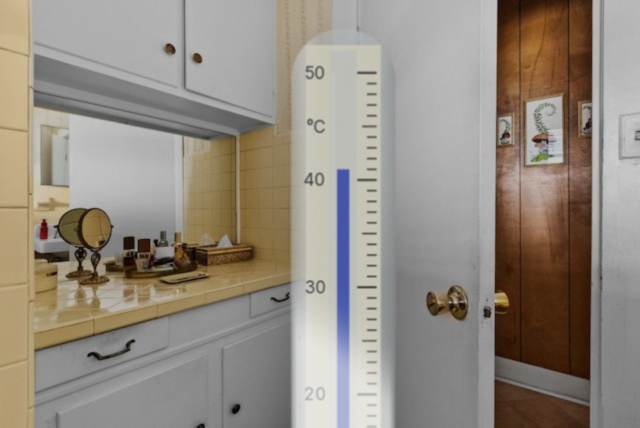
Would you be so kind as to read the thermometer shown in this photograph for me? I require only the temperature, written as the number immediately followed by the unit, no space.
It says 41°C
